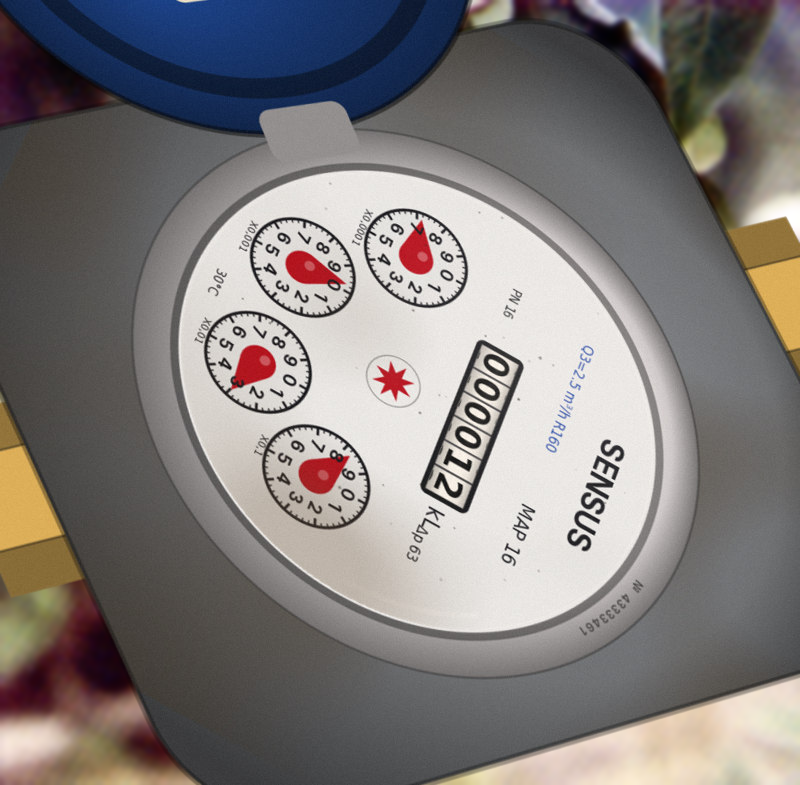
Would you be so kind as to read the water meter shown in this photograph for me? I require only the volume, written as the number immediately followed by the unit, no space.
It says 12.8297kL
